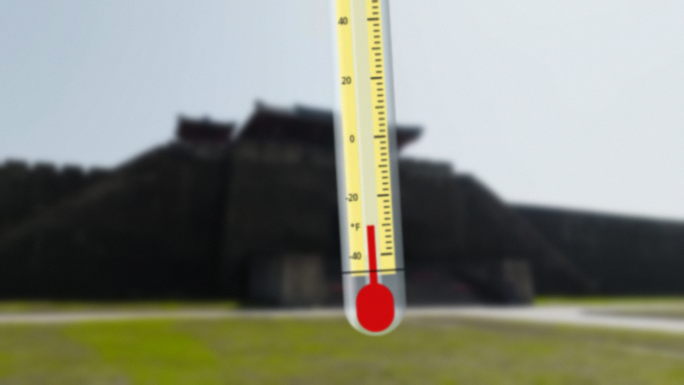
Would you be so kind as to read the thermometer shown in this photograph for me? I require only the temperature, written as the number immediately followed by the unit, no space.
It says -30°F
